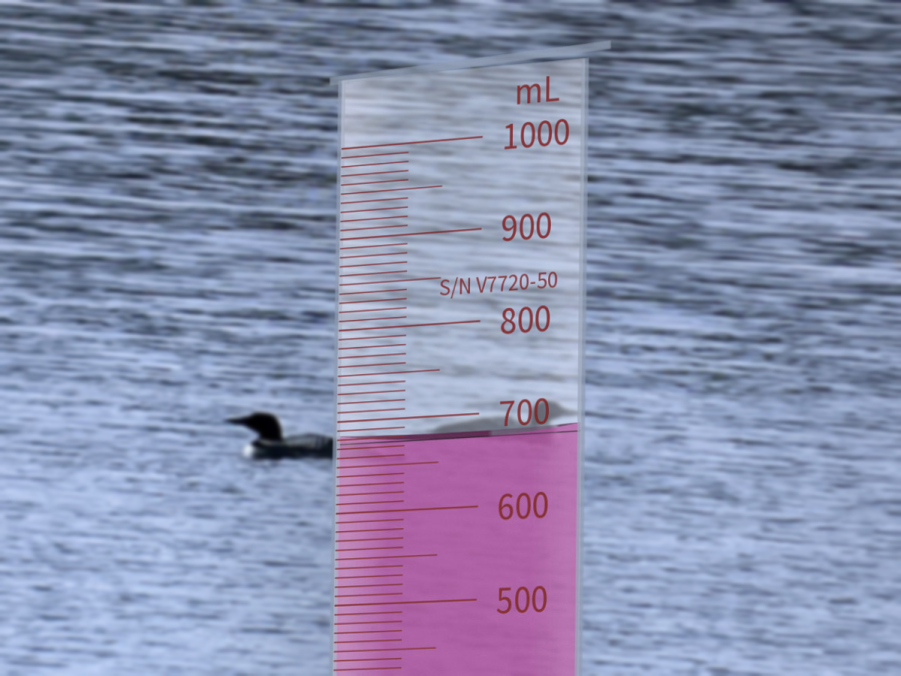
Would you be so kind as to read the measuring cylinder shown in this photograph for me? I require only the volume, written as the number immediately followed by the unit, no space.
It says 675mL
